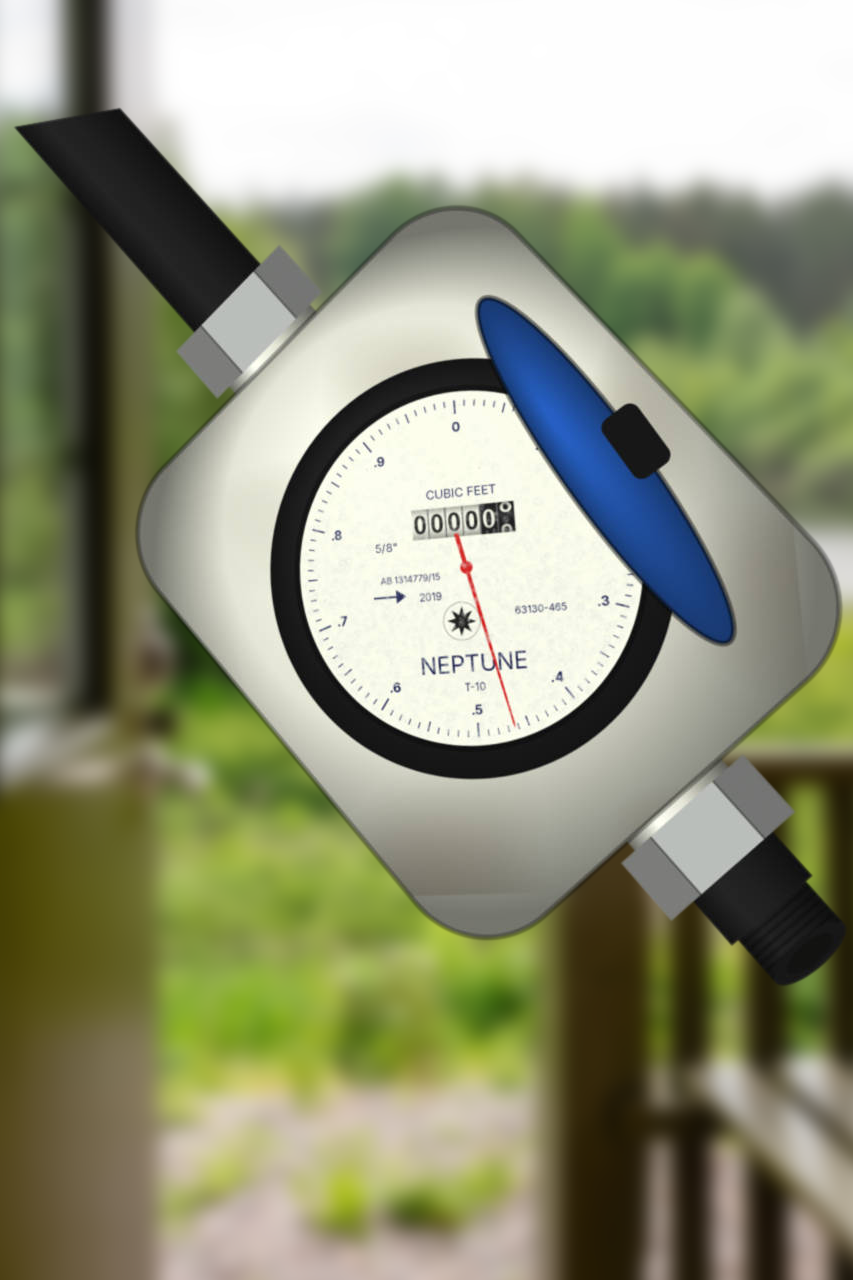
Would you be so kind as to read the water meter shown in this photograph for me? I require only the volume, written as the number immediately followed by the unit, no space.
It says 8.46ft³
